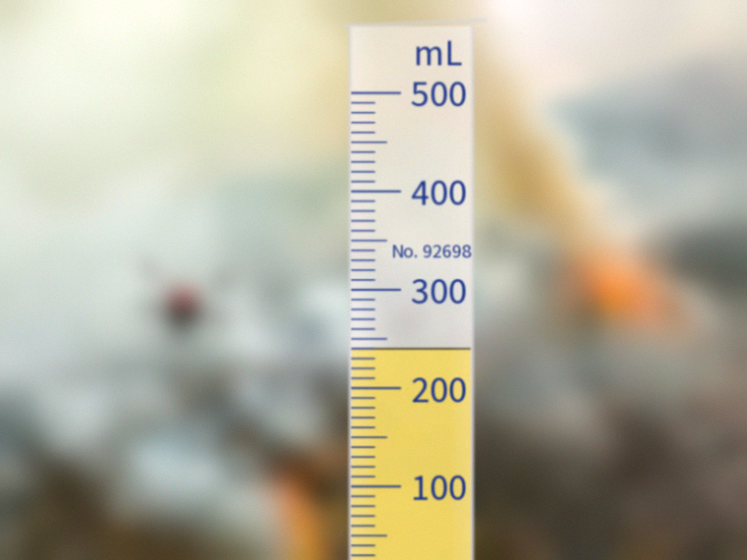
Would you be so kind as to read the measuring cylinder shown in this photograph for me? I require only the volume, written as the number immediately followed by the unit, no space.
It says 240mL
